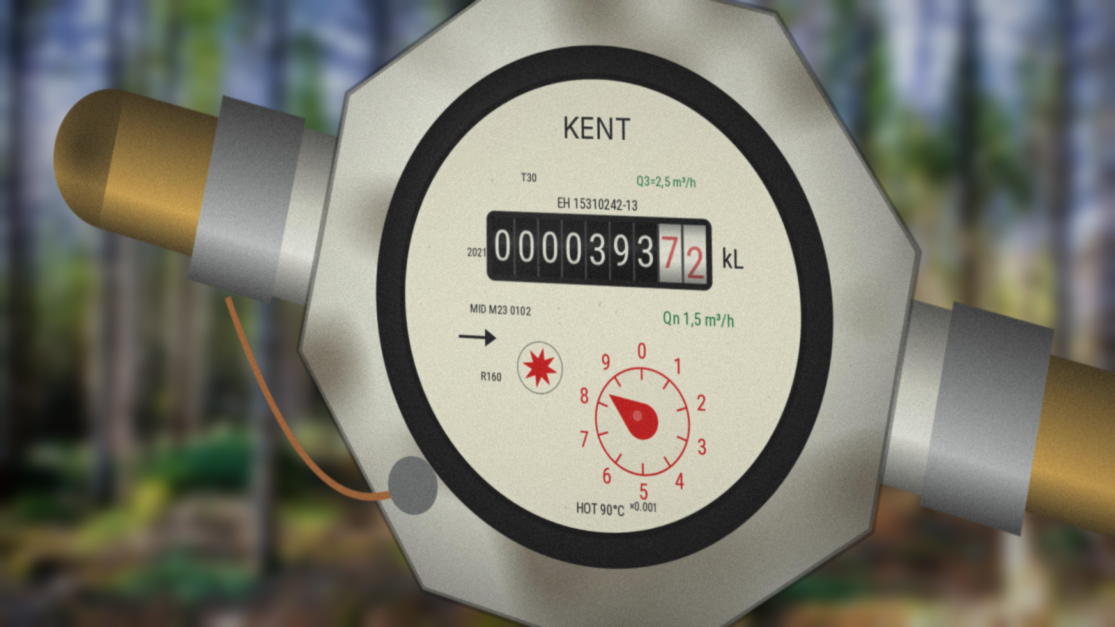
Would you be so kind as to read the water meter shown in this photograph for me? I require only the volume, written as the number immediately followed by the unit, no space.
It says 393.718kL
